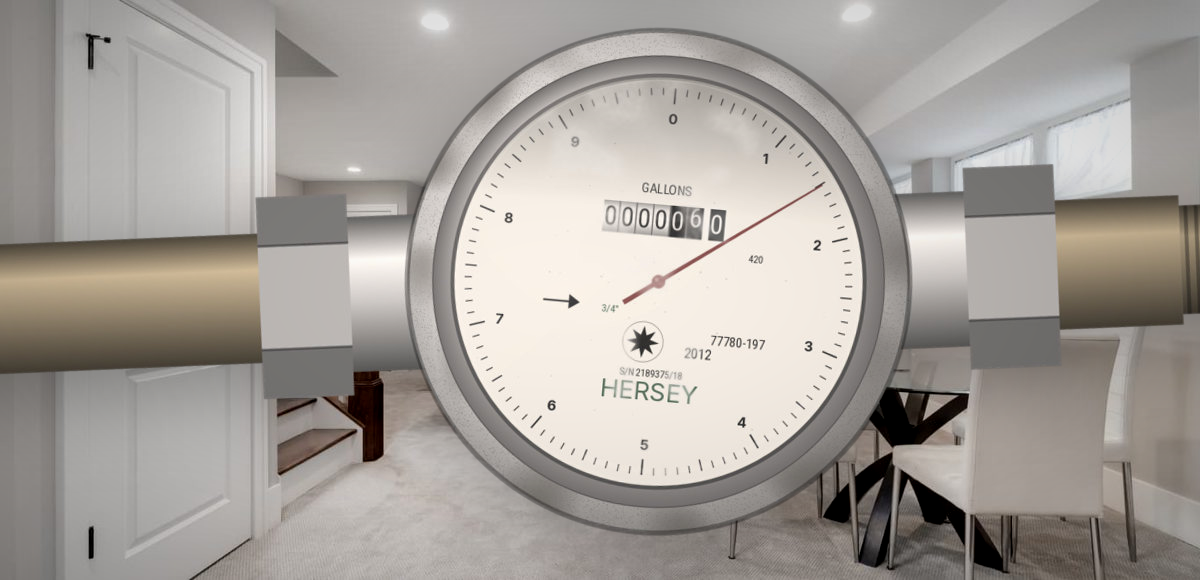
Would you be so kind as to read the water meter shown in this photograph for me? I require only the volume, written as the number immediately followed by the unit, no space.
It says 61.5gal
